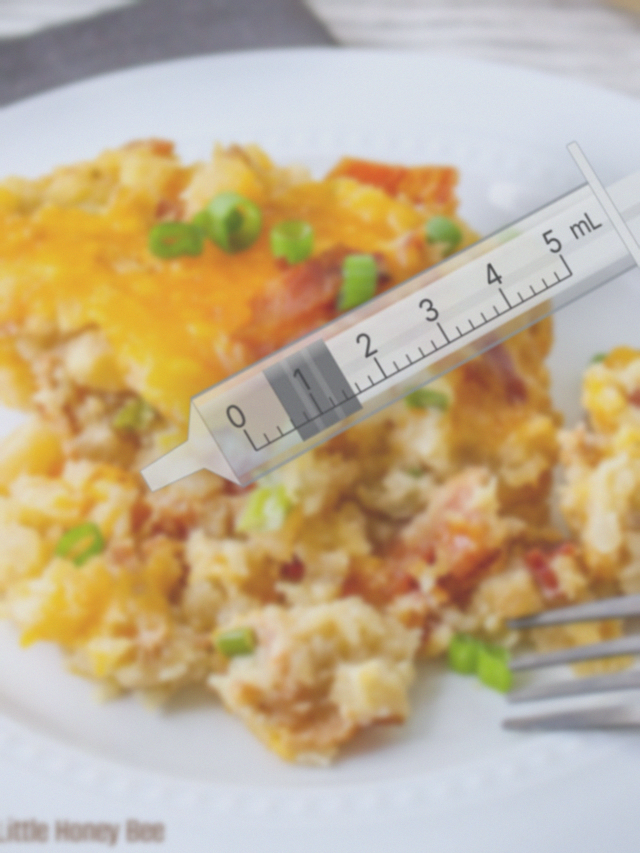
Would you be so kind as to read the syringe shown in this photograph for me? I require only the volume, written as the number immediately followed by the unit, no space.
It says 0.6mL
